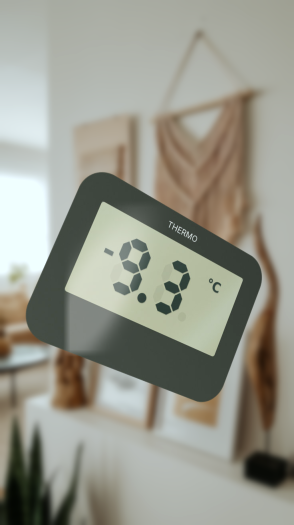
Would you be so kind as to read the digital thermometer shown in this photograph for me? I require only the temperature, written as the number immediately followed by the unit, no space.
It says -9.3°C
